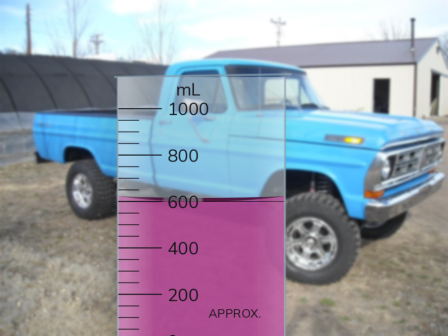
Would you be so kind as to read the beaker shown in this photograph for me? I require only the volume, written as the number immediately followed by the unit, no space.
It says 600mL
